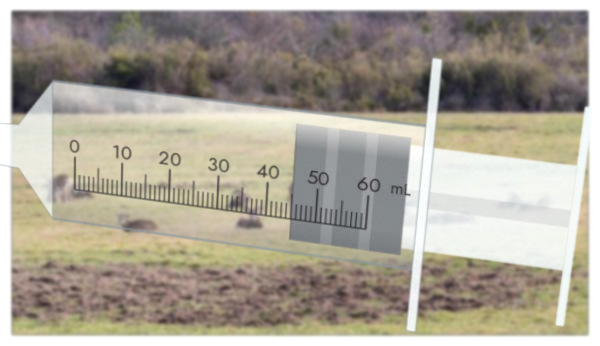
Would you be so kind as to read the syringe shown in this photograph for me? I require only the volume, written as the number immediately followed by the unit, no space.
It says 45mL
